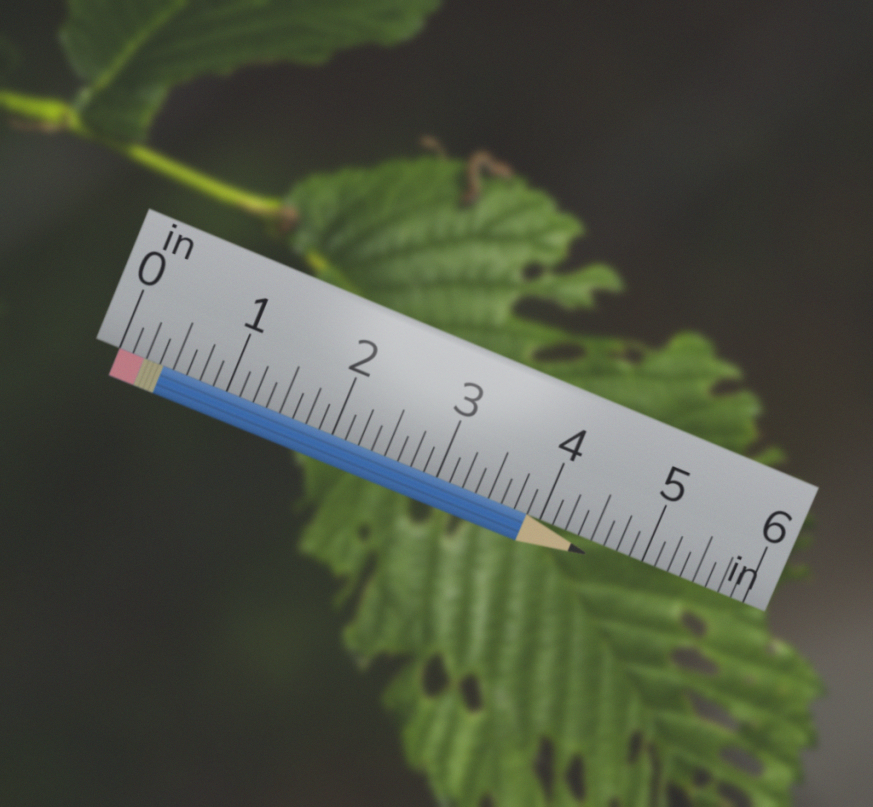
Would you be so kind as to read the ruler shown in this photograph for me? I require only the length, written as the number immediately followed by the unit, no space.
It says 4.5in
